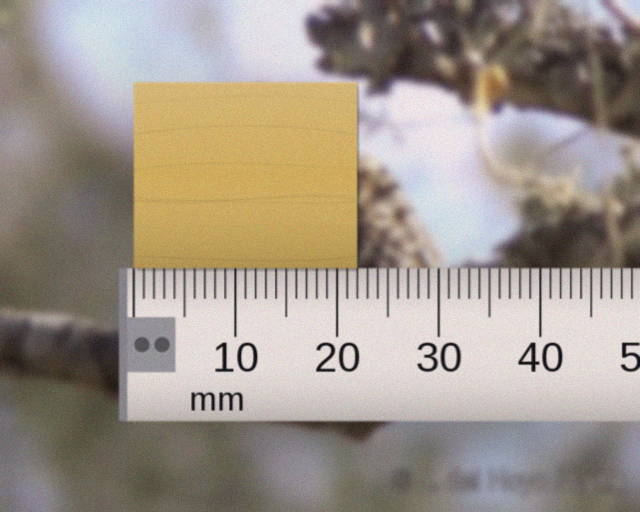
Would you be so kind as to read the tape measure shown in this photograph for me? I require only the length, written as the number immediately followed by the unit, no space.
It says 22mm
